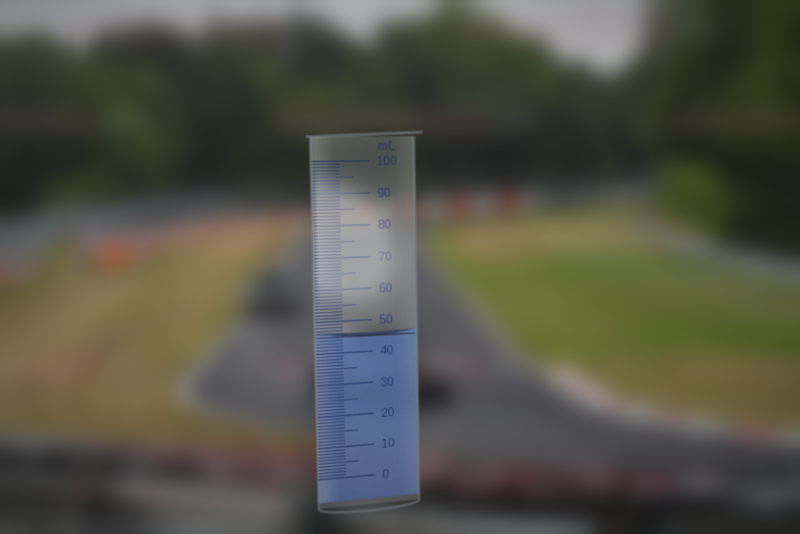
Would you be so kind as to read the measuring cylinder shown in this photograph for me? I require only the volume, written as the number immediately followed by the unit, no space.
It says 45mL
